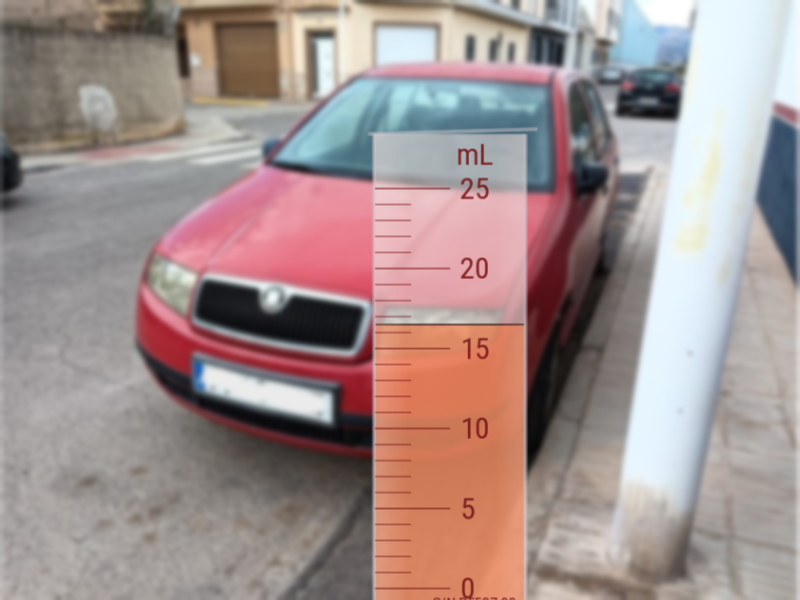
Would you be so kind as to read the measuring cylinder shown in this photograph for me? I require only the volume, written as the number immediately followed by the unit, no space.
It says 16.5mL
